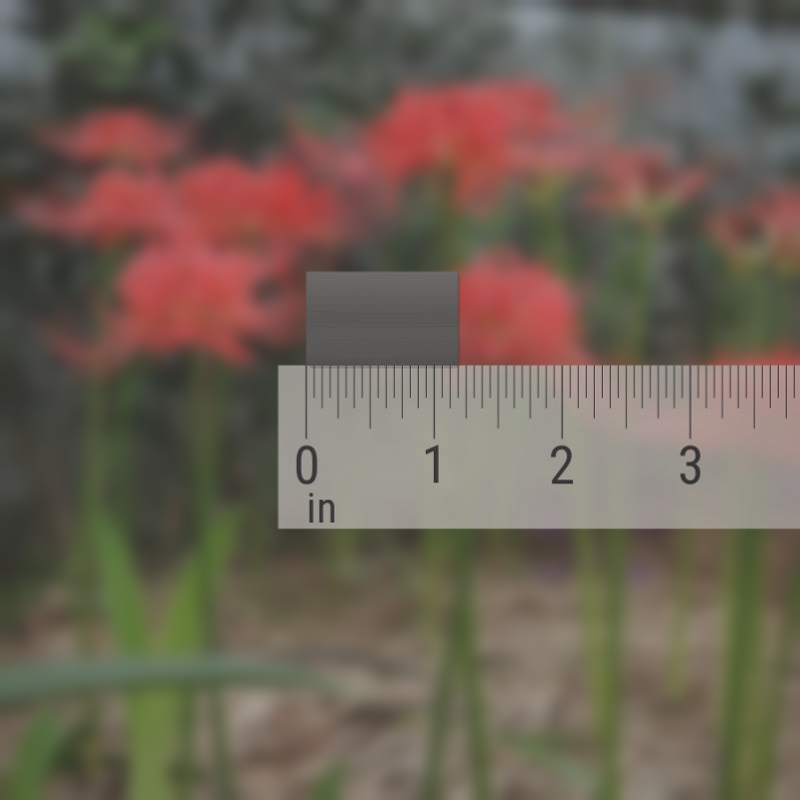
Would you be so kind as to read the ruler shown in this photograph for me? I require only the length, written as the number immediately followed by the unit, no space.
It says 1.1875in
